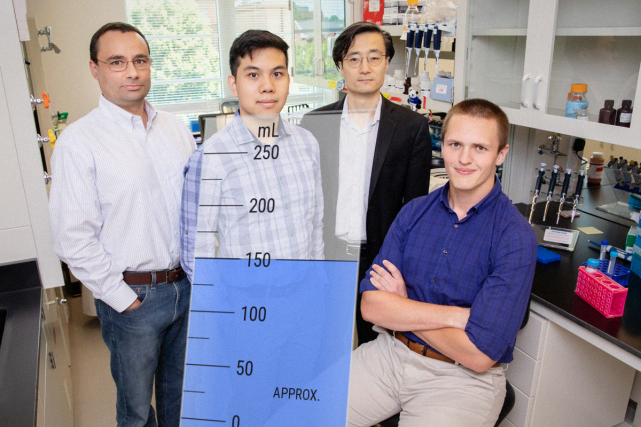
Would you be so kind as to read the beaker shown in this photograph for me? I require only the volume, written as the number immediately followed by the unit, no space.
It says 150mL
